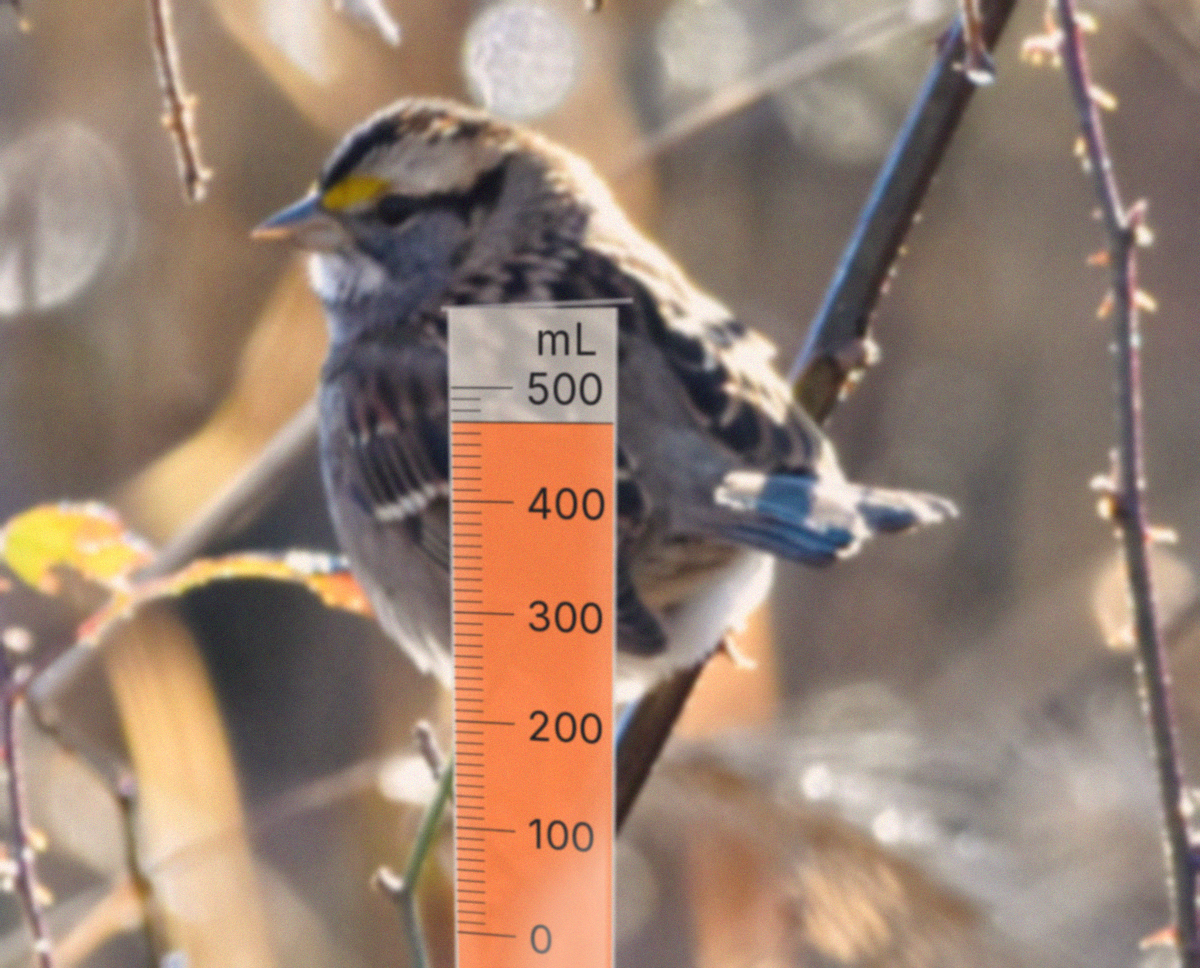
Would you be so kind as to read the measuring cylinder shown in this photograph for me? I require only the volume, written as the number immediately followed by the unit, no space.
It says 470mL
